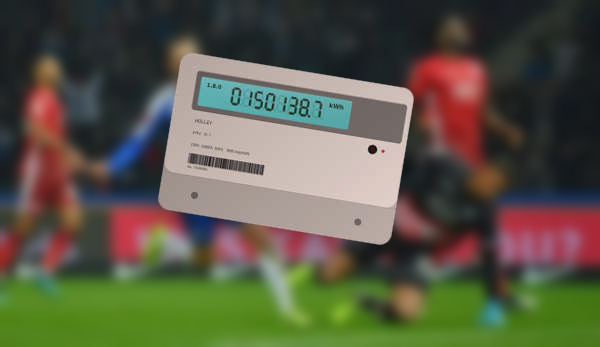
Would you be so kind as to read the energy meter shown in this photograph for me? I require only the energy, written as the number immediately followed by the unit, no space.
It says 150138.7kWh
